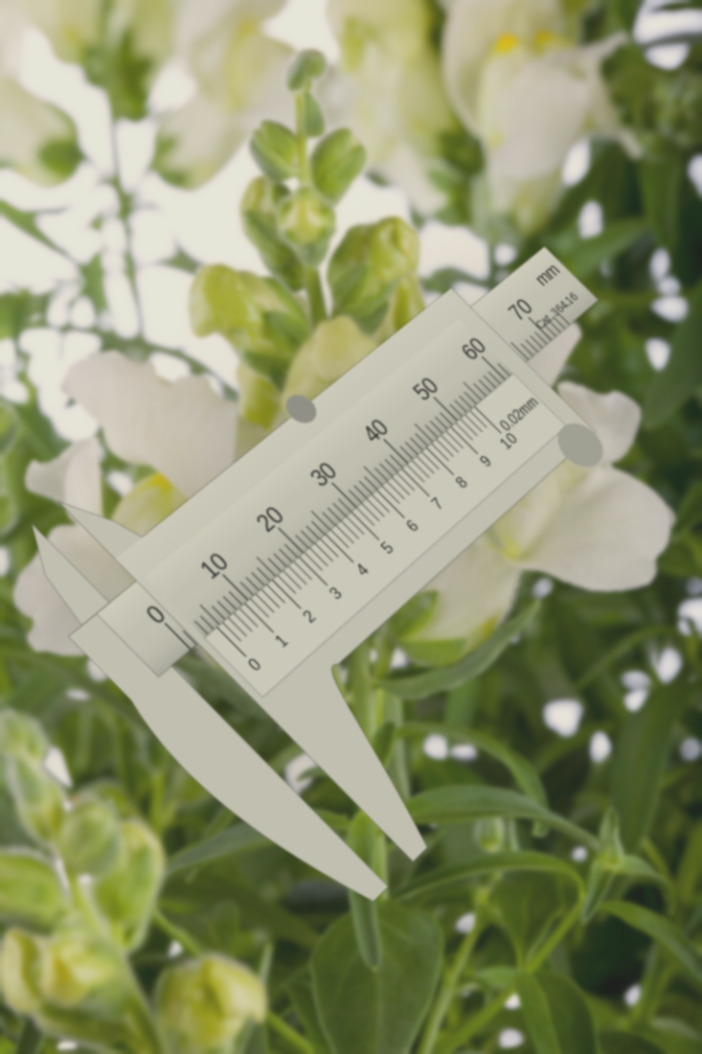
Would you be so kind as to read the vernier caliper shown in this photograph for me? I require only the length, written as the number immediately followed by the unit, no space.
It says 4.5mm
